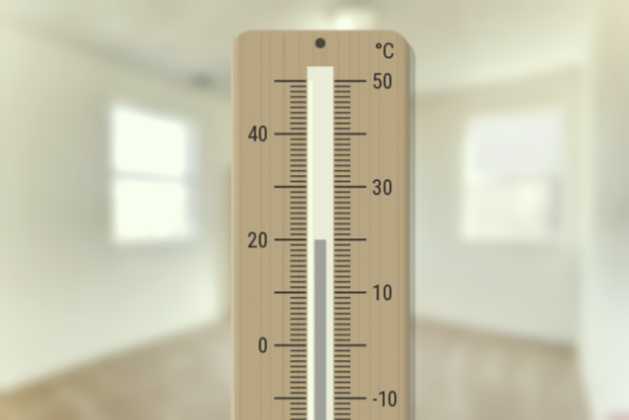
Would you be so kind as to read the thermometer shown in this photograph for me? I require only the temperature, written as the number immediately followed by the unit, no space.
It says 20°C
